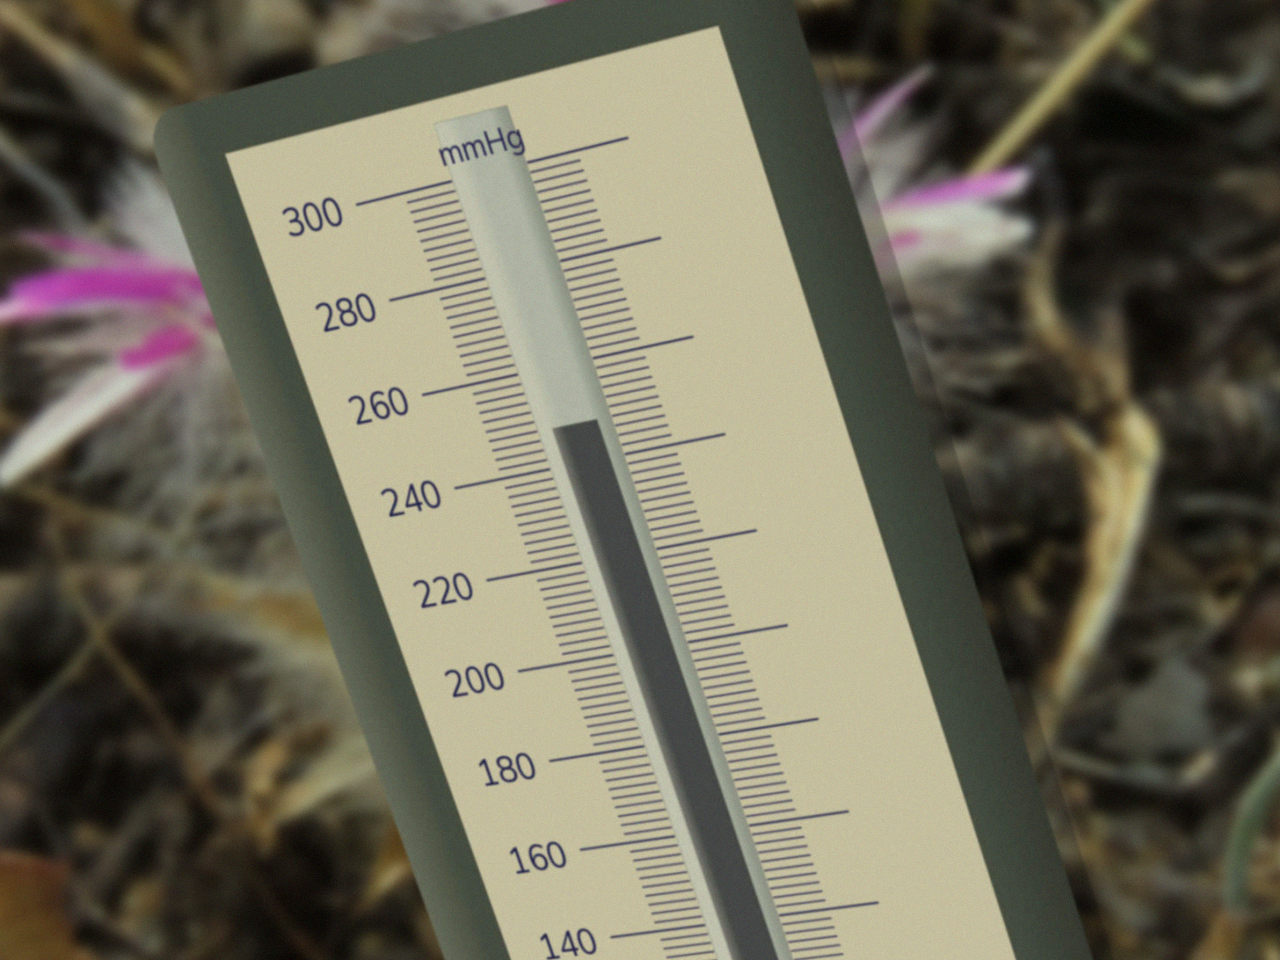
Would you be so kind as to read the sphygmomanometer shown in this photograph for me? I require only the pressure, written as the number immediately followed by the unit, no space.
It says 248mmHg
